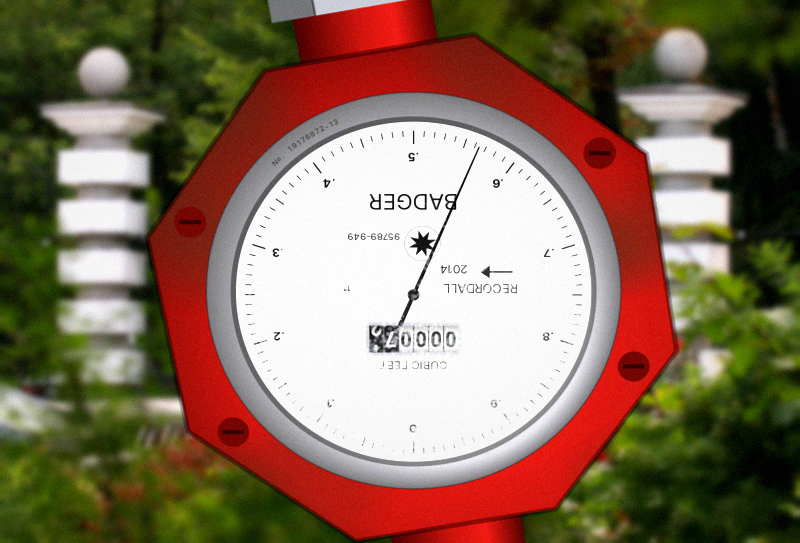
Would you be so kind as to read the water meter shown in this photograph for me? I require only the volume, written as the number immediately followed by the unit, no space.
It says 71.56ft³
